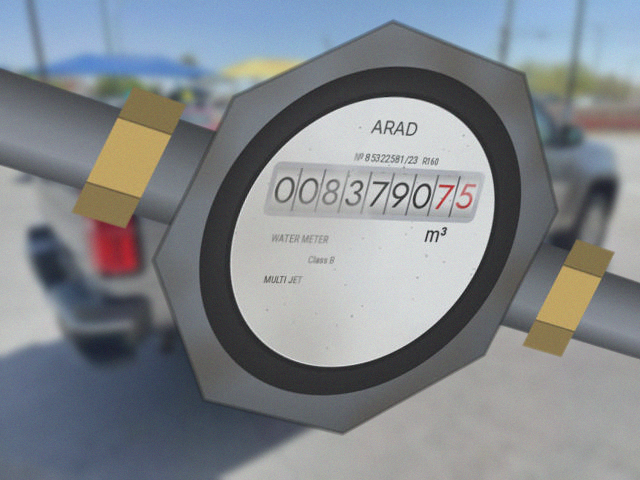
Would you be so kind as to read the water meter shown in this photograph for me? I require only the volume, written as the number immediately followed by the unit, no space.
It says 83790.75m³
